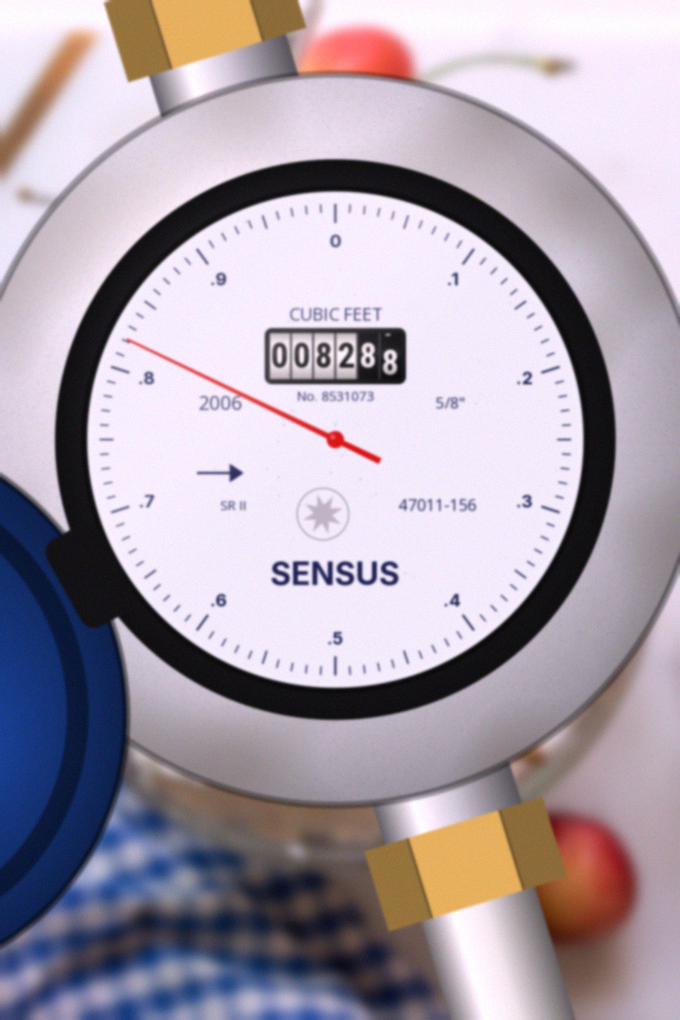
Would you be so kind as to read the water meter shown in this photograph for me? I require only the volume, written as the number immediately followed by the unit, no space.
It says 8287.82ft³
